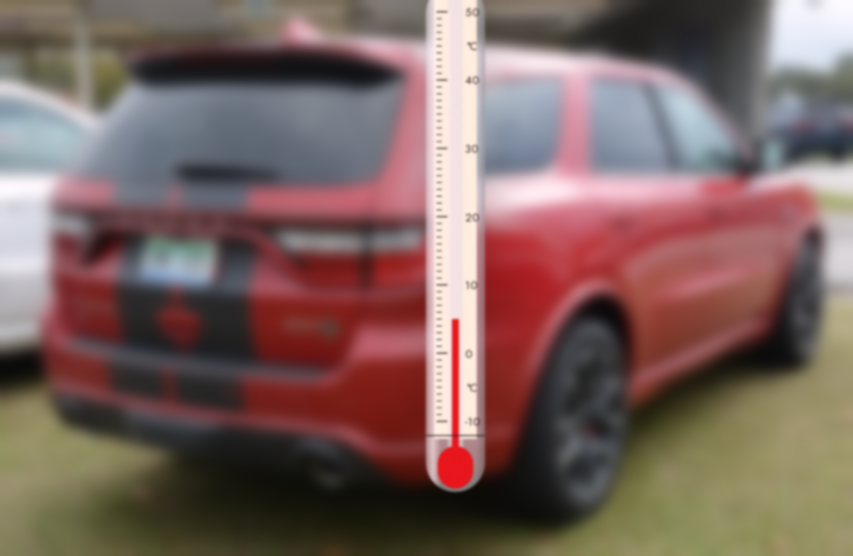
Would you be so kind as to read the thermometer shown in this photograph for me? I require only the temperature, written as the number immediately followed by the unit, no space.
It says 5°C
